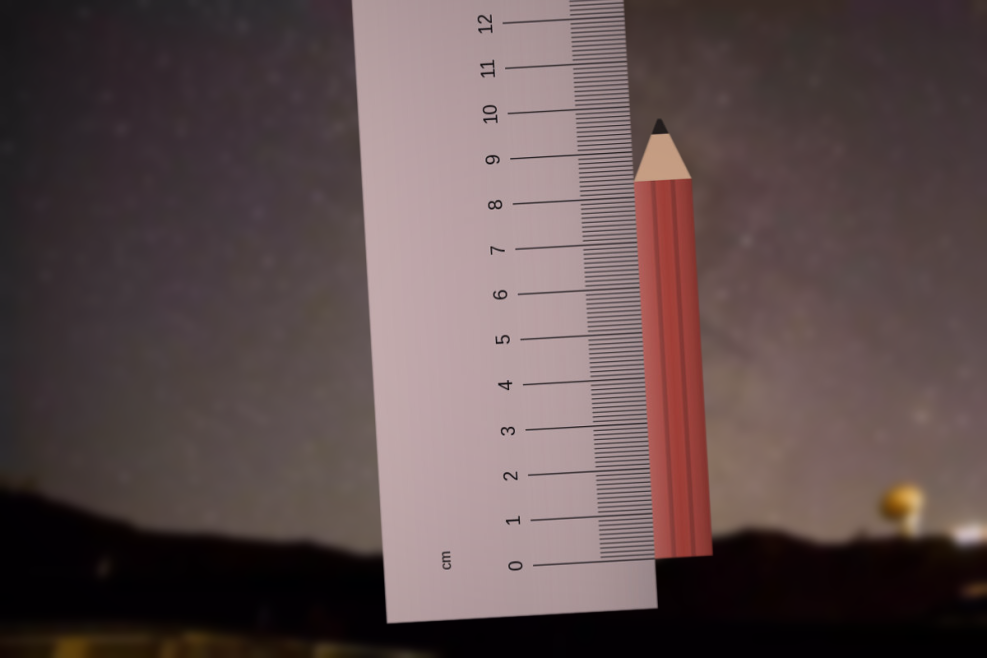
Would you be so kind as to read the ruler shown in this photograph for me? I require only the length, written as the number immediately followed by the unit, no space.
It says 9.7cm
